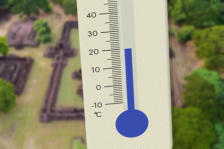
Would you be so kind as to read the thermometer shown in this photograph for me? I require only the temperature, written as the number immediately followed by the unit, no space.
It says 20°C
